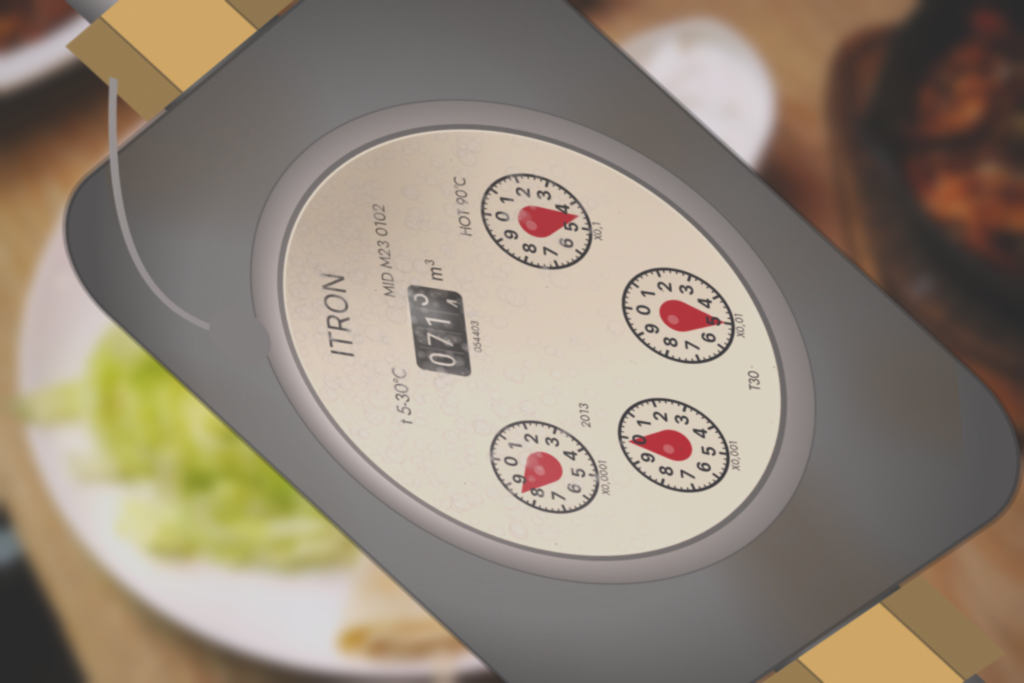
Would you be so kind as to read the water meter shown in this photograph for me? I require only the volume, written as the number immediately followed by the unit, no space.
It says 713.4498m³
